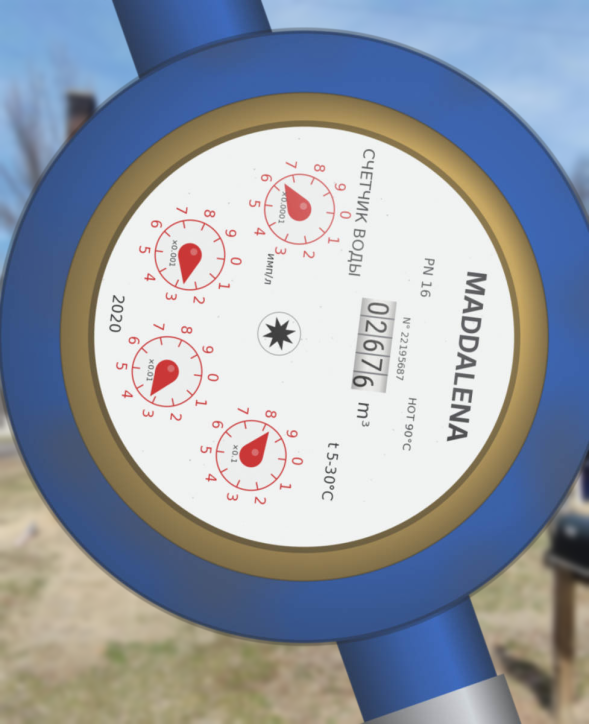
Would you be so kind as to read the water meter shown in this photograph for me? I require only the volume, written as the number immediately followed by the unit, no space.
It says 2675.8326m³
